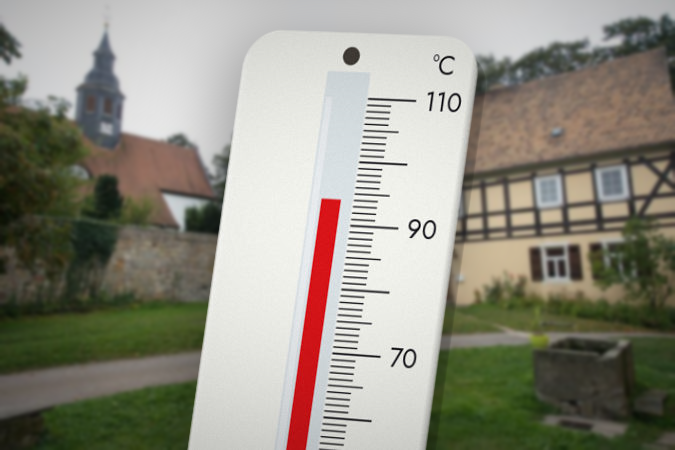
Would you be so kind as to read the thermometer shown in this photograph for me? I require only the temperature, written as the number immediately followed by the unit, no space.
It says 94°C
